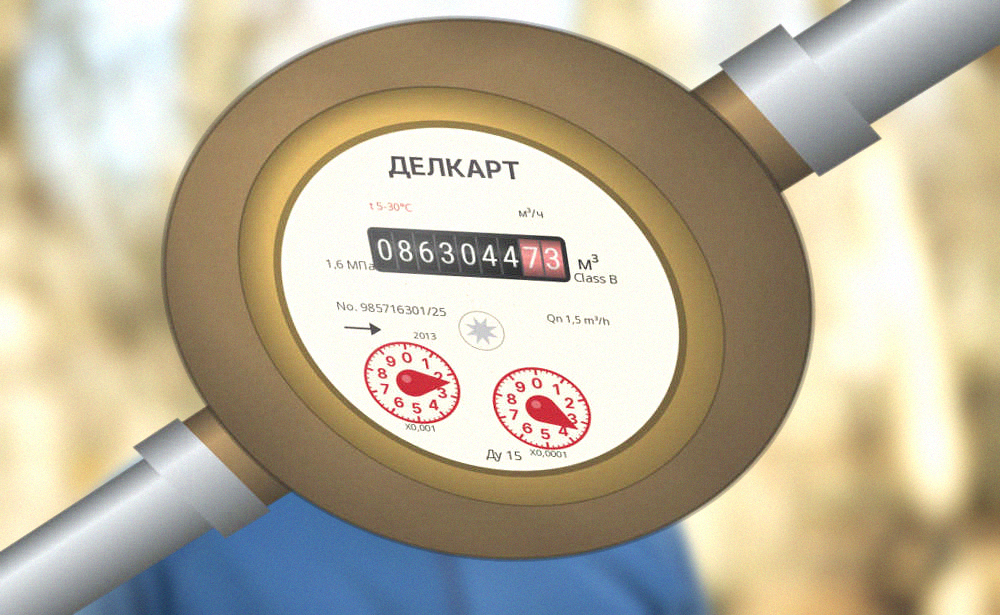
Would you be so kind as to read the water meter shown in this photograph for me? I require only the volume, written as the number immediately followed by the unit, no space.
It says 863044.7323m³
